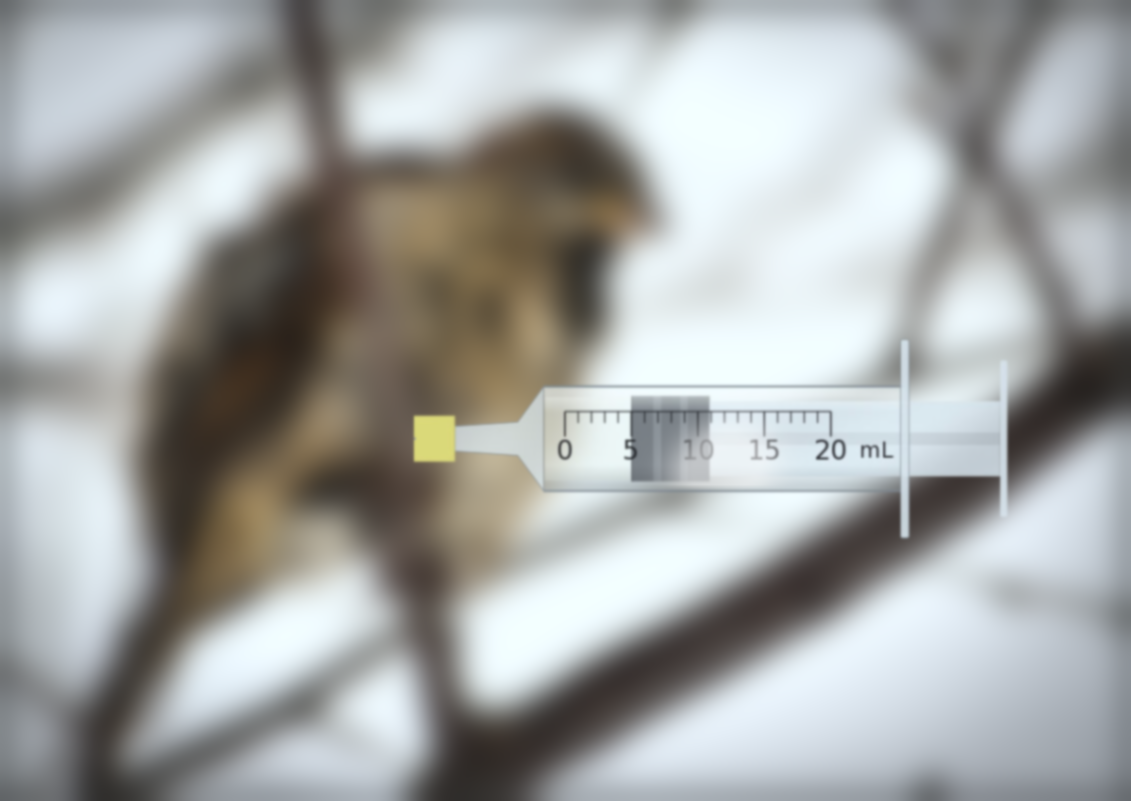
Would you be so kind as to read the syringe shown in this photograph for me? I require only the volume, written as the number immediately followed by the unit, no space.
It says 5mL
